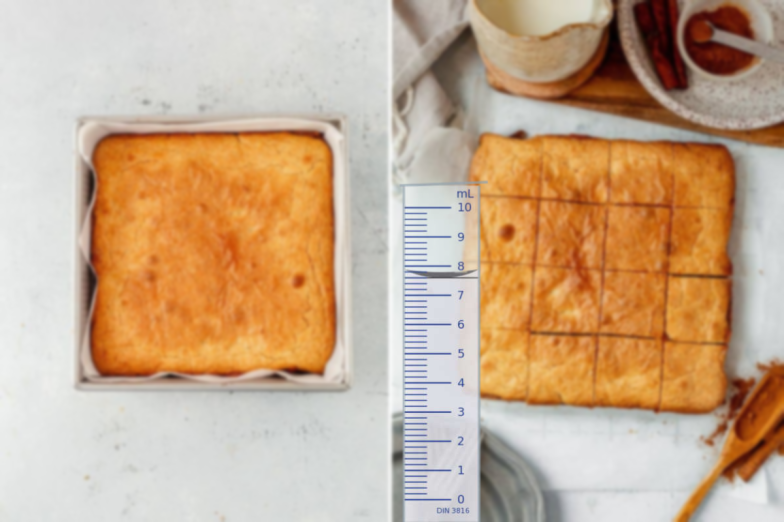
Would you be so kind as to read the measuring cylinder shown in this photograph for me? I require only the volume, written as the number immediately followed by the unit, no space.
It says 7.6mL
